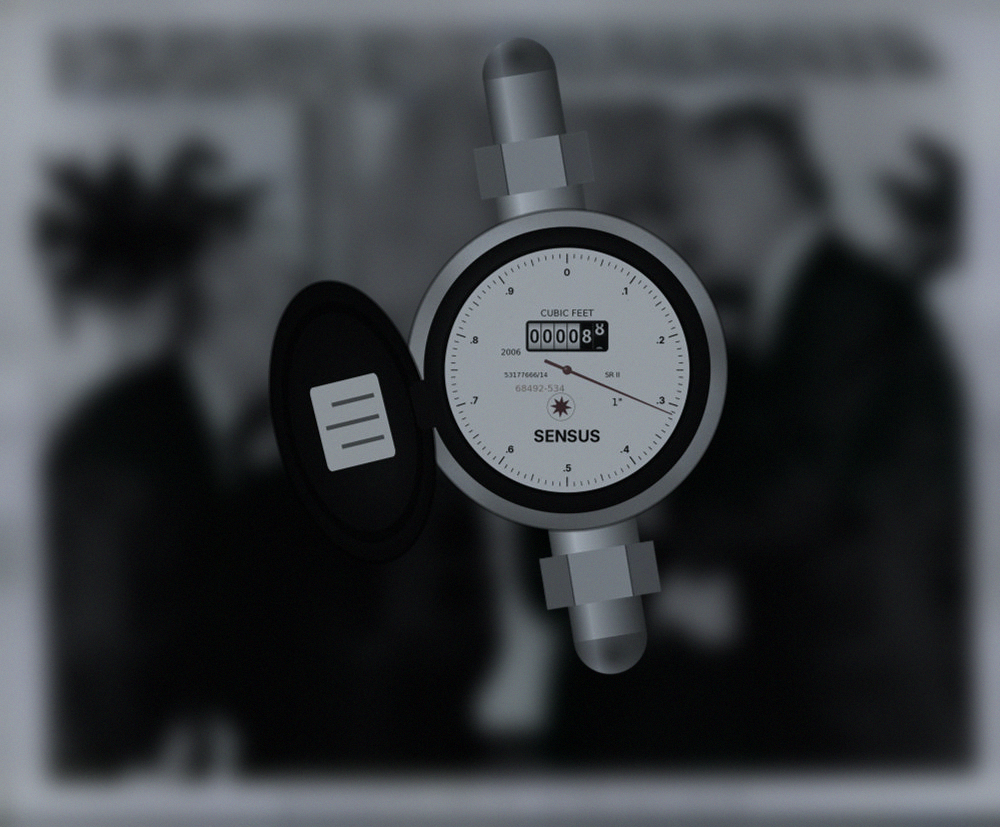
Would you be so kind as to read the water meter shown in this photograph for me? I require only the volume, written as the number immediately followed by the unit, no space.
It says 88.31ft³
